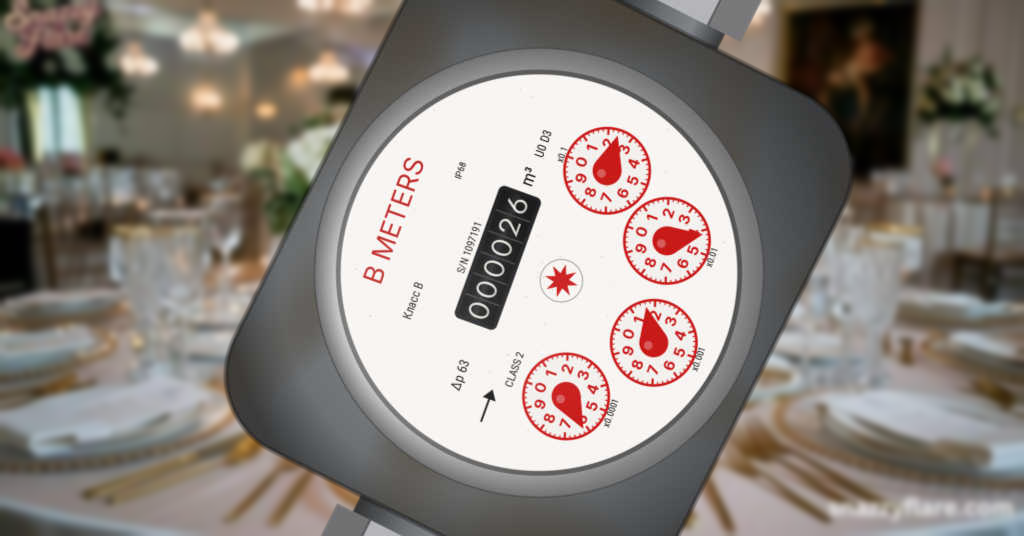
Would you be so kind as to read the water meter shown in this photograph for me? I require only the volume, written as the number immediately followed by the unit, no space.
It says 26.2416m³
